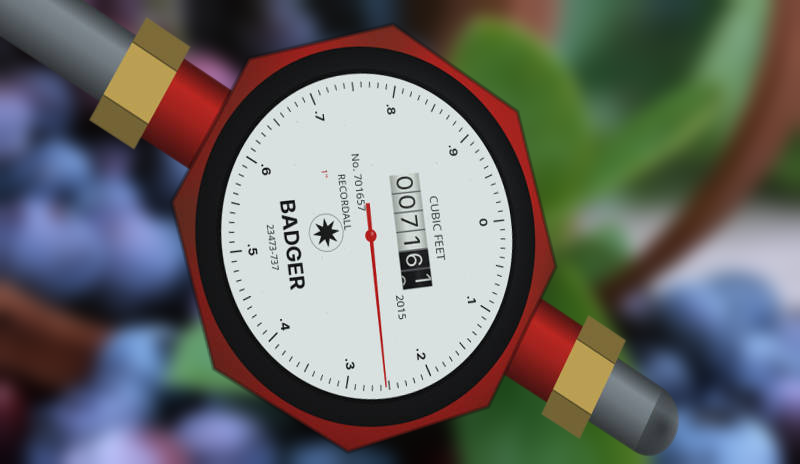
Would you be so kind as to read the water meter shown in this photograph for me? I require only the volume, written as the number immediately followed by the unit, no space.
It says 7161.25ft³
